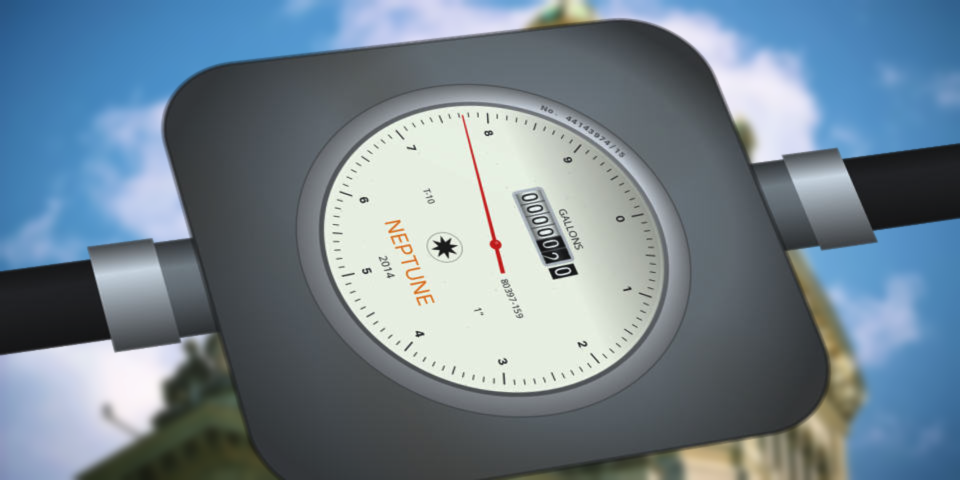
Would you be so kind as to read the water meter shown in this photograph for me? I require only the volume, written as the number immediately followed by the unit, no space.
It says 17.7gal
